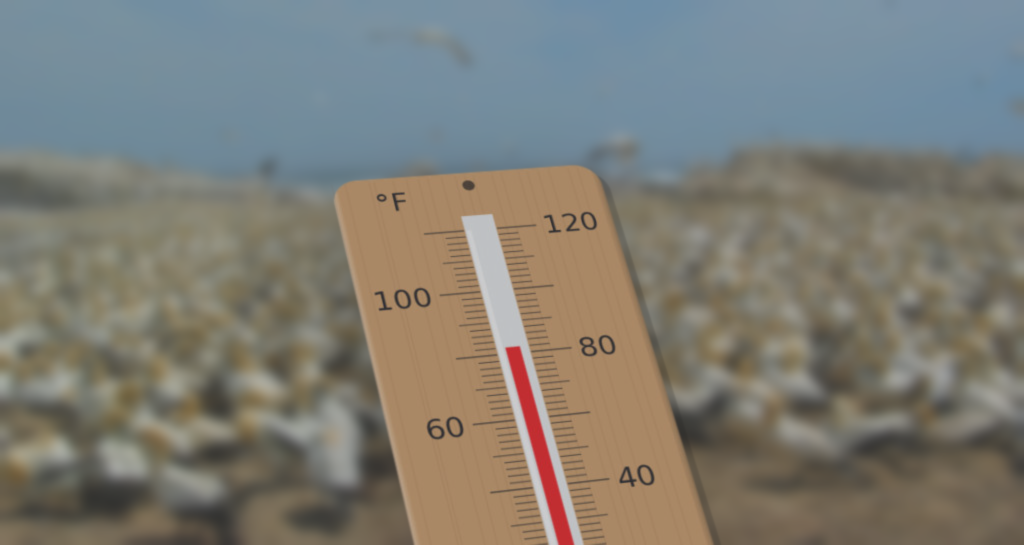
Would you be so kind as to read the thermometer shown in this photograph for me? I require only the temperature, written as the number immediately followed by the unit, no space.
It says 82°F
